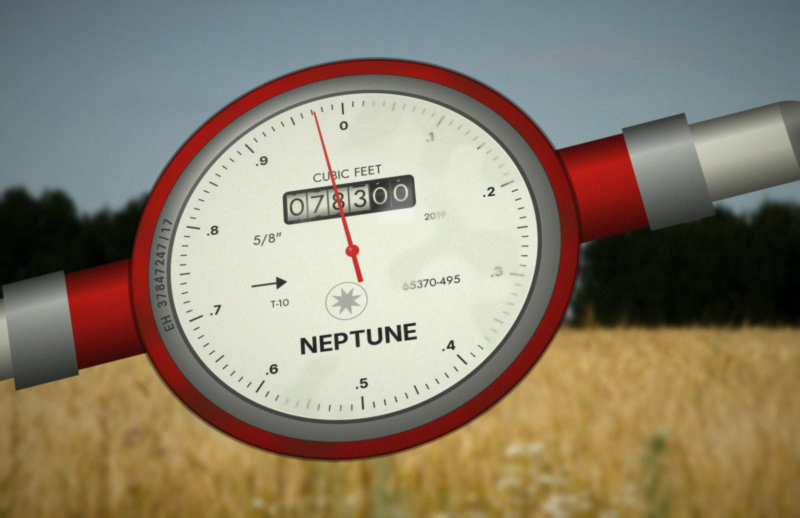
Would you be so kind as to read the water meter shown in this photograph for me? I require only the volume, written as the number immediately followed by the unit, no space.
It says 78299.97ft³
